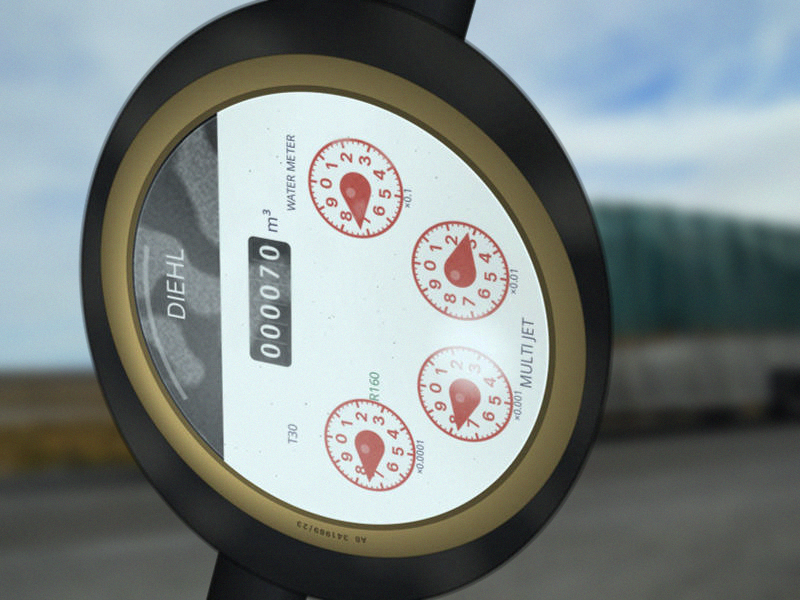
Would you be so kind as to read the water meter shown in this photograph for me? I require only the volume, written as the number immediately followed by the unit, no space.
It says 70.7277m³
